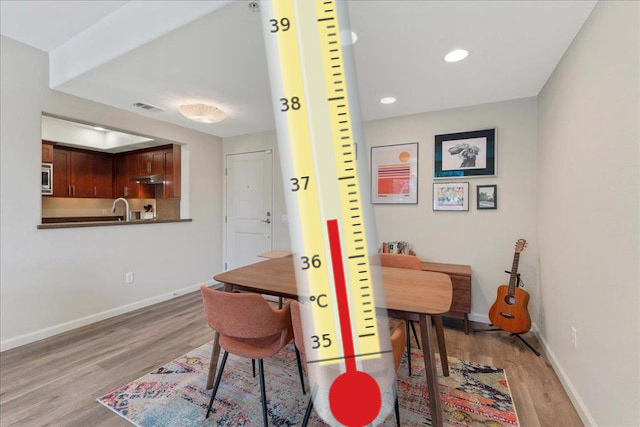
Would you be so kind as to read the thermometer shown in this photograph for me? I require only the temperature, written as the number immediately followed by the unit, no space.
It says 36.5°C
